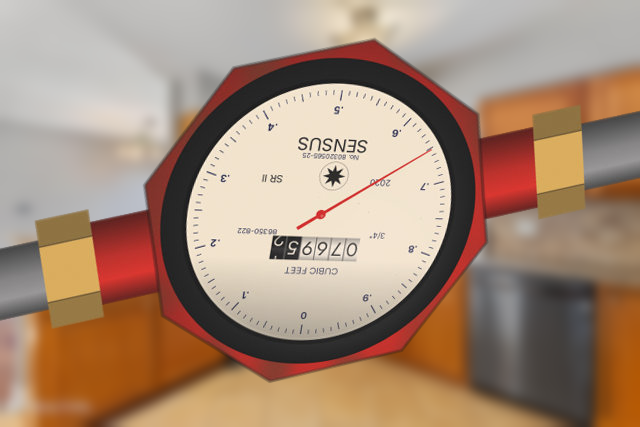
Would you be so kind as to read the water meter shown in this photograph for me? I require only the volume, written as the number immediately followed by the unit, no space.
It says 76951.65ft³
